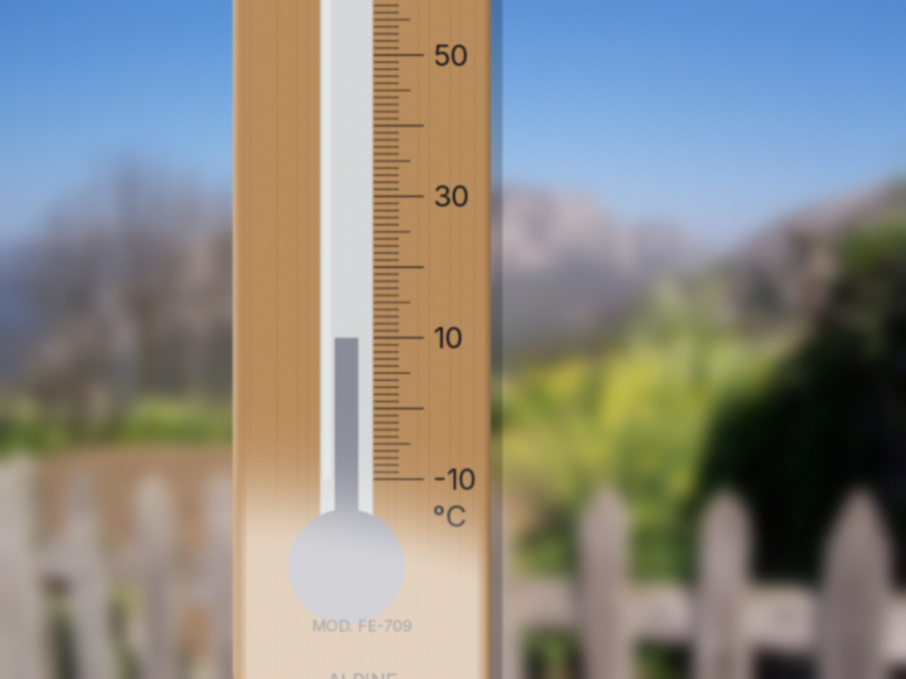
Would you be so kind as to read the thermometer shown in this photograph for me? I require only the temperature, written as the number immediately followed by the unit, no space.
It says 10°C
